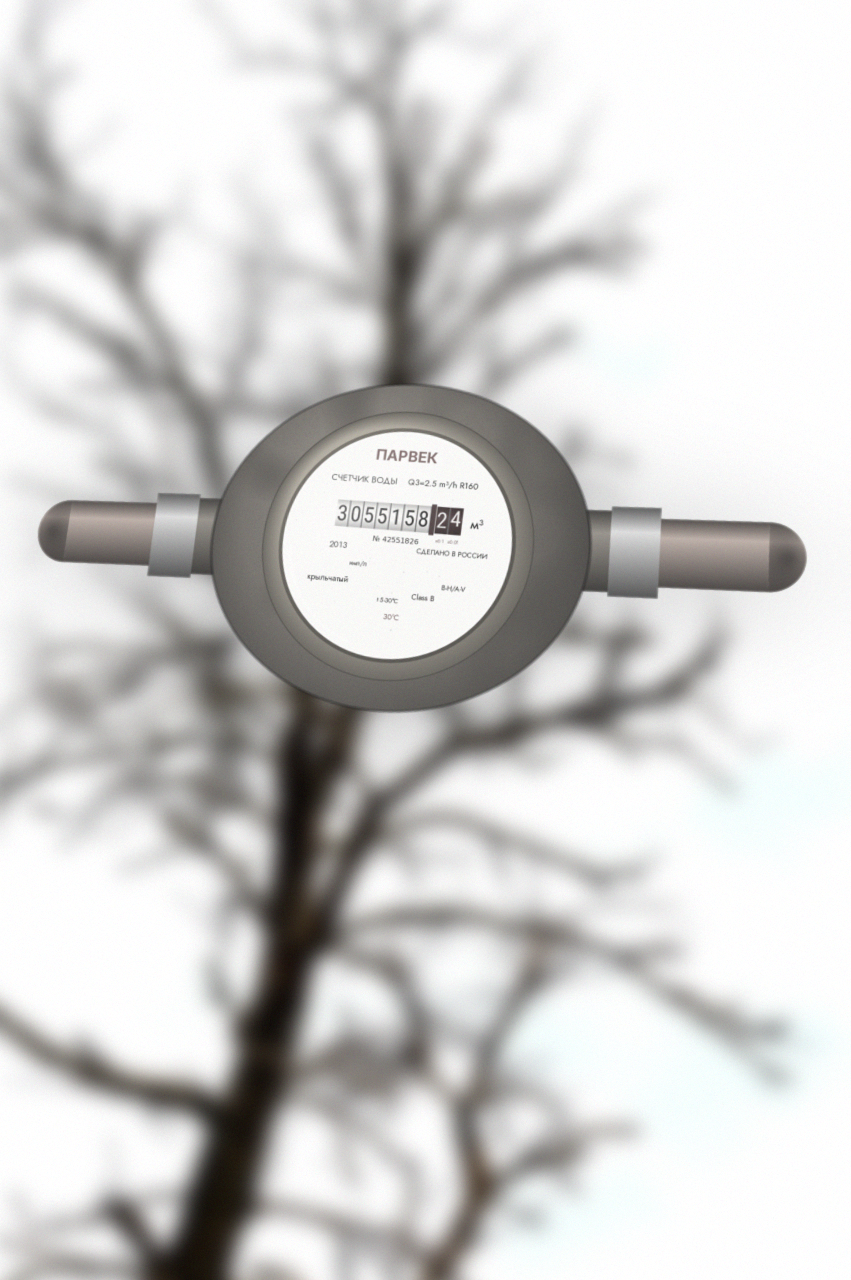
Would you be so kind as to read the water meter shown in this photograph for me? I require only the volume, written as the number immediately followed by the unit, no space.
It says 3055158.24m³
